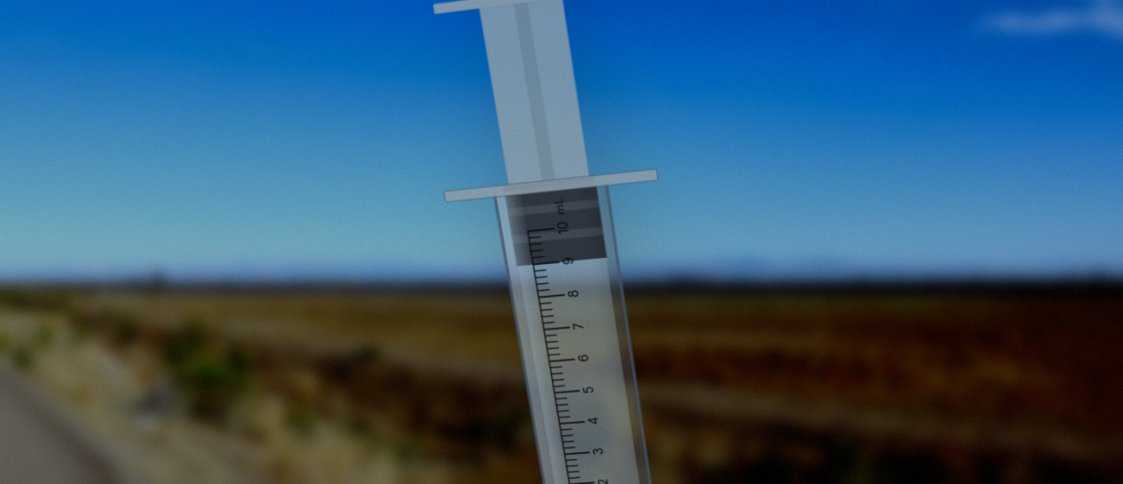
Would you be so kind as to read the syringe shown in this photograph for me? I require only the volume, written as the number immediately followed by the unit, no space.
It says 9mL
